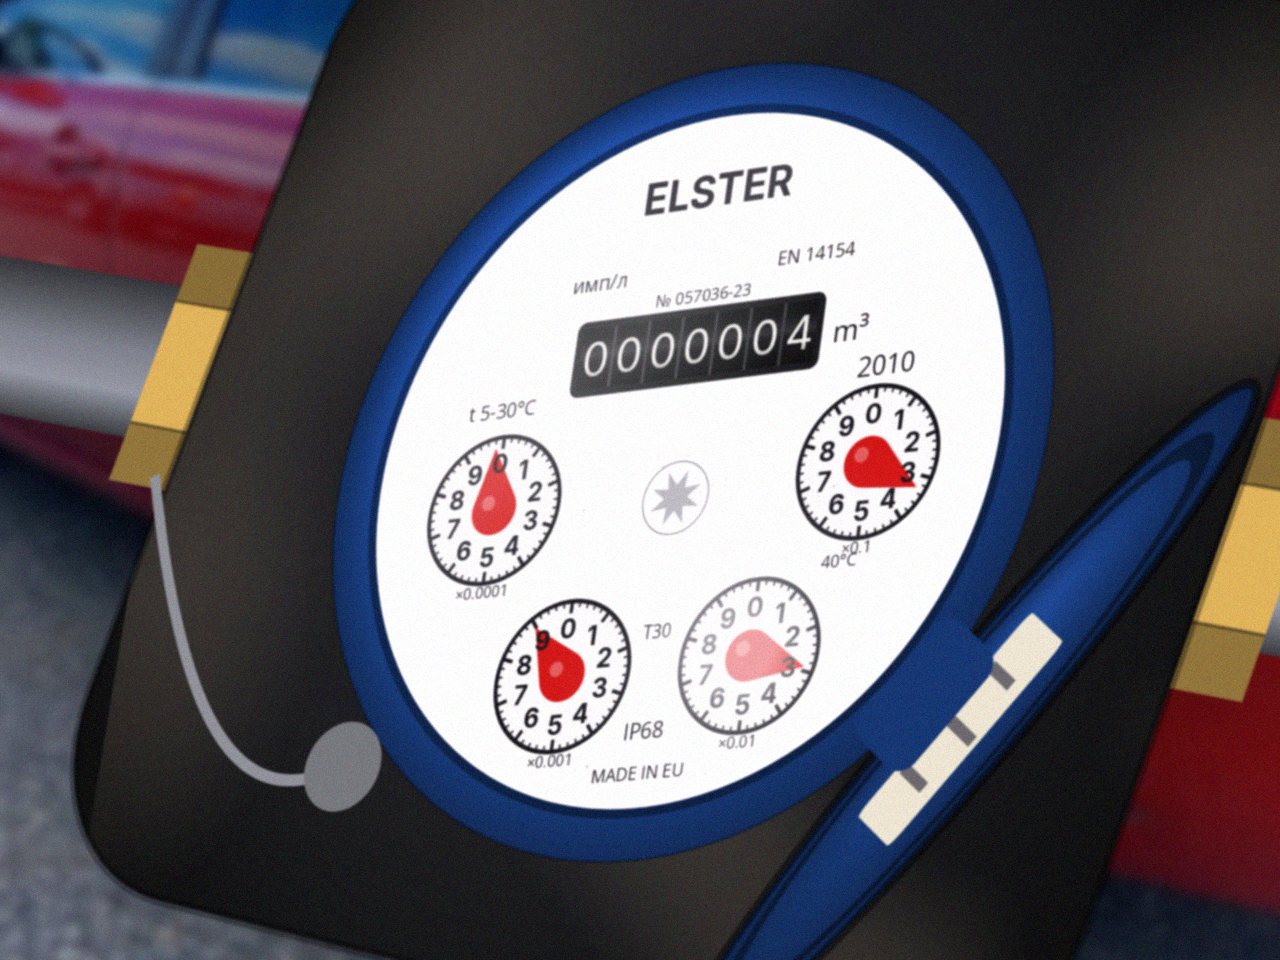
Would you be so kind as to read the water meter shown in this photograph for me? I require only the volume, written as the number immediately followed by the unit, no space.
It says 4.3289m³
